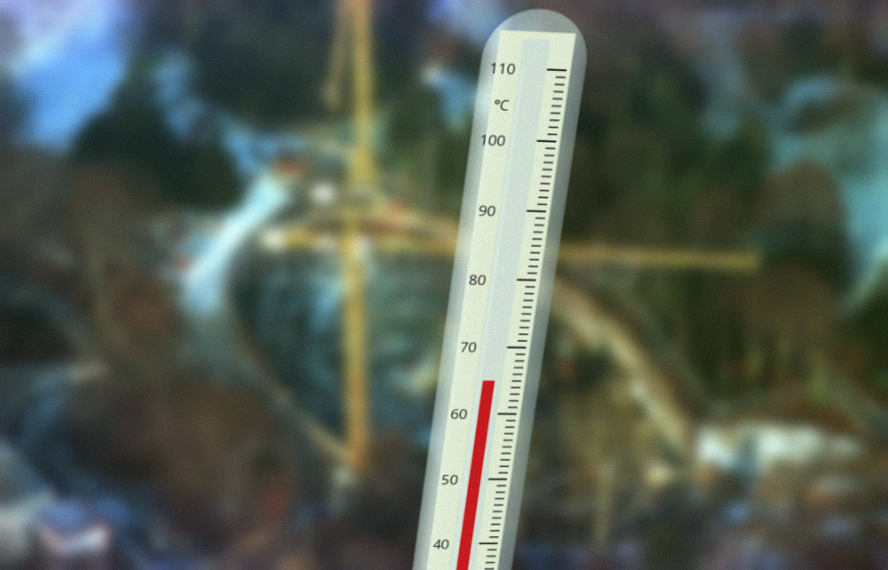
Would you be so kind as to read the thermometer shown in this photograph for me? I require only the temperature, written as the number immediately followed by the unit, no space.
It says 65°C
